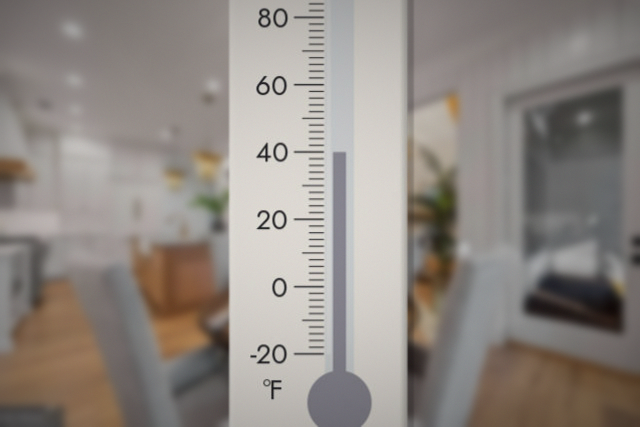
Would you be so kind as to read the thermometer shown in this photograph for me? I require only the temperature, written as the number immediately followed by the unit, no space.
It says 40°F
